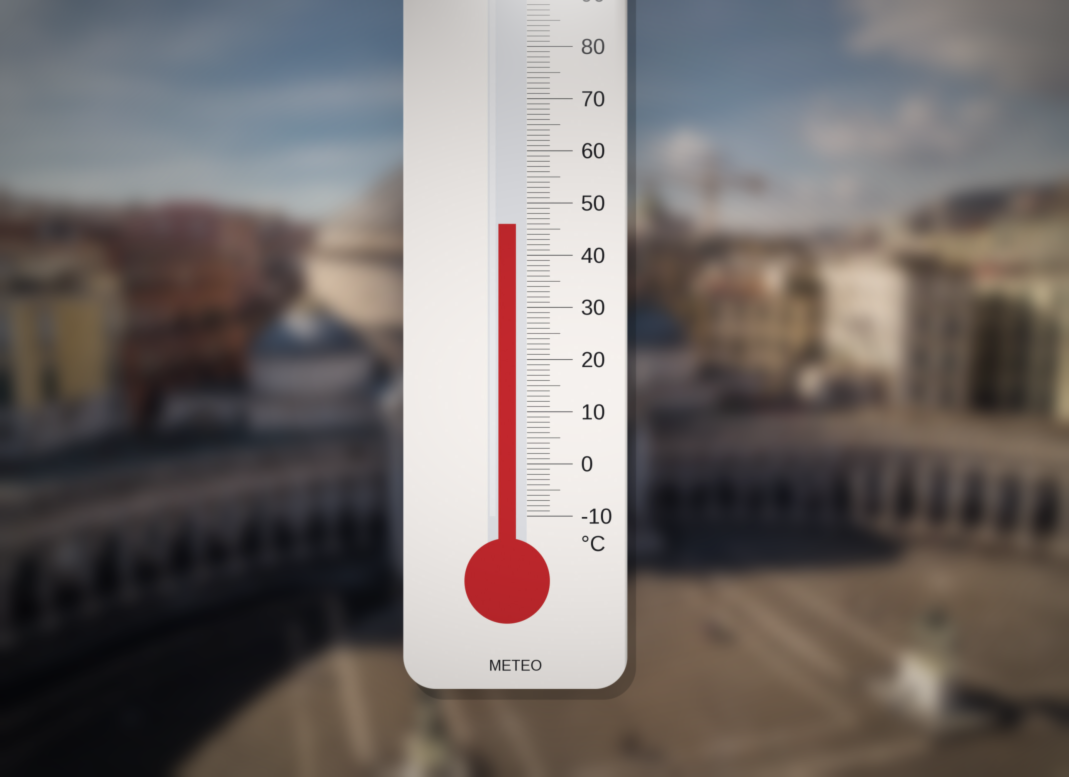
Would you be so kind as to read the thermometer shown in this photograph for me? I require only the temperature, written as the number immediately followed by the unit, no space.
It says 46°C
